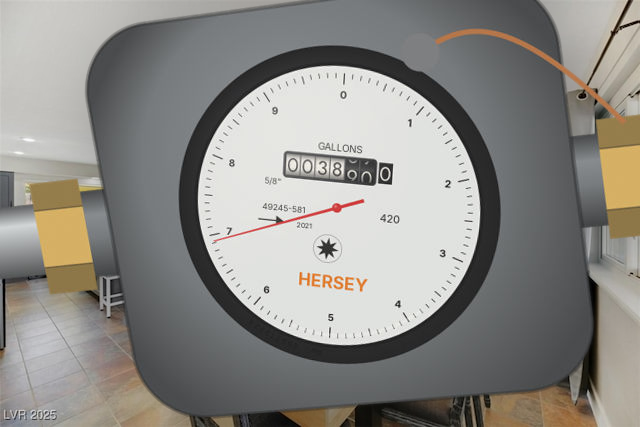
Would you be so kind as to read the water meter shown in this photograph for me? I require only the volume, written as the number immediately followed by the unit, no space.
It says 38896.9gal
